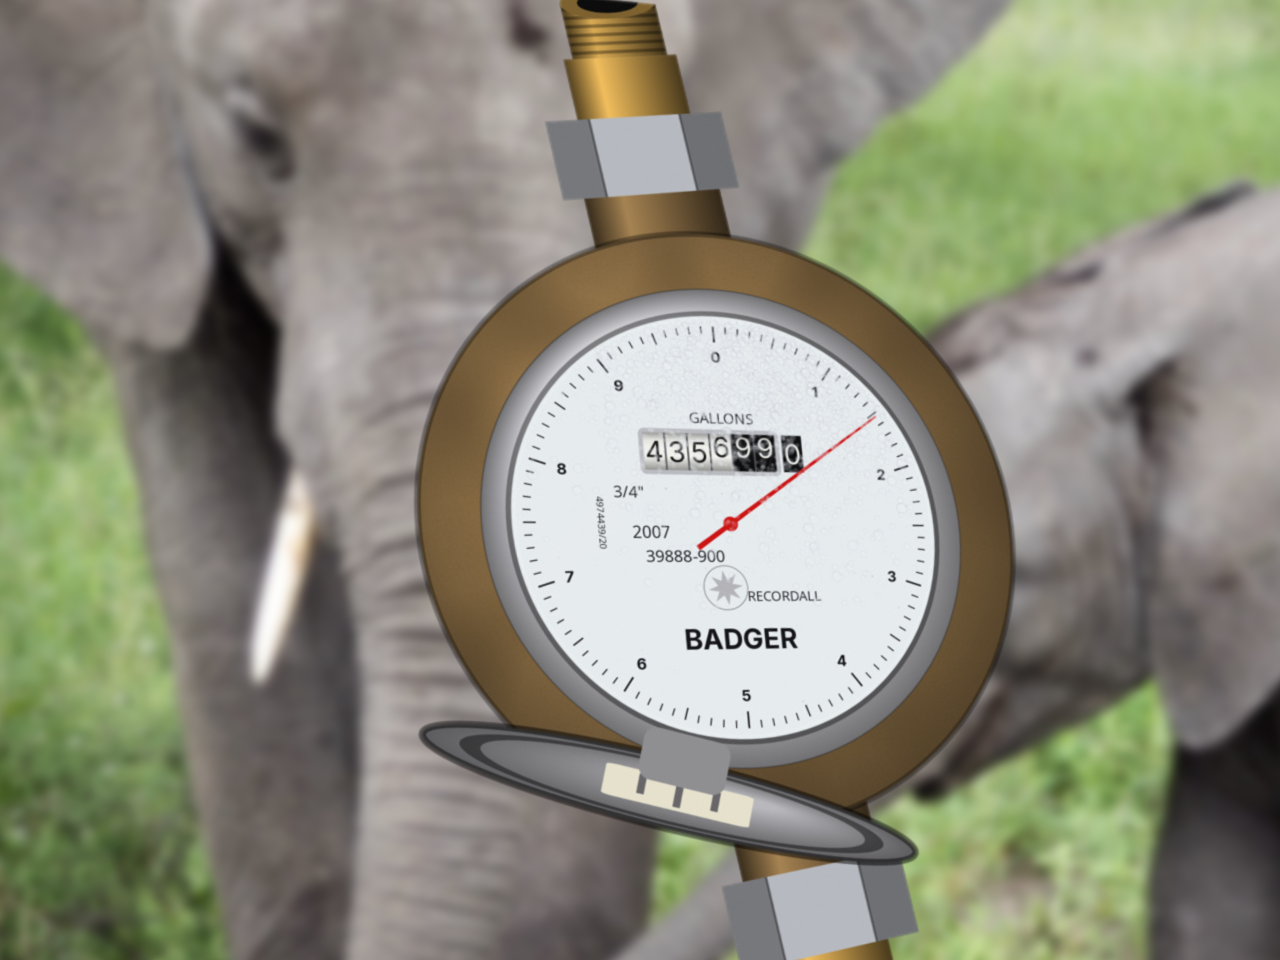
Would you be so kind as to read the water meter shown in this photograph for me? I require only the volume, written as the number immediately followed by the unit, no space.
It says 4356991.5gal
